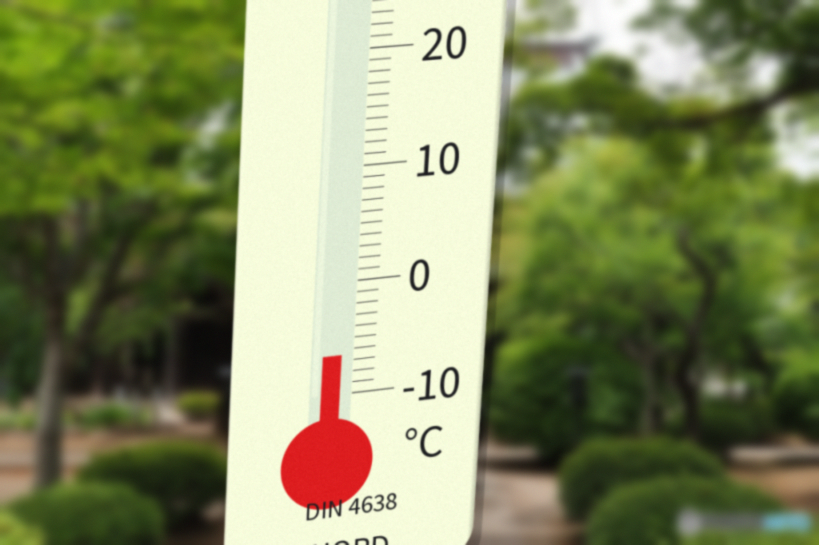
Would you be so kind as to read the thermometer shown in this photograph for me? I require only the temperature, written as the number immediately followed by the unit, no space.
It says -6.5°C
